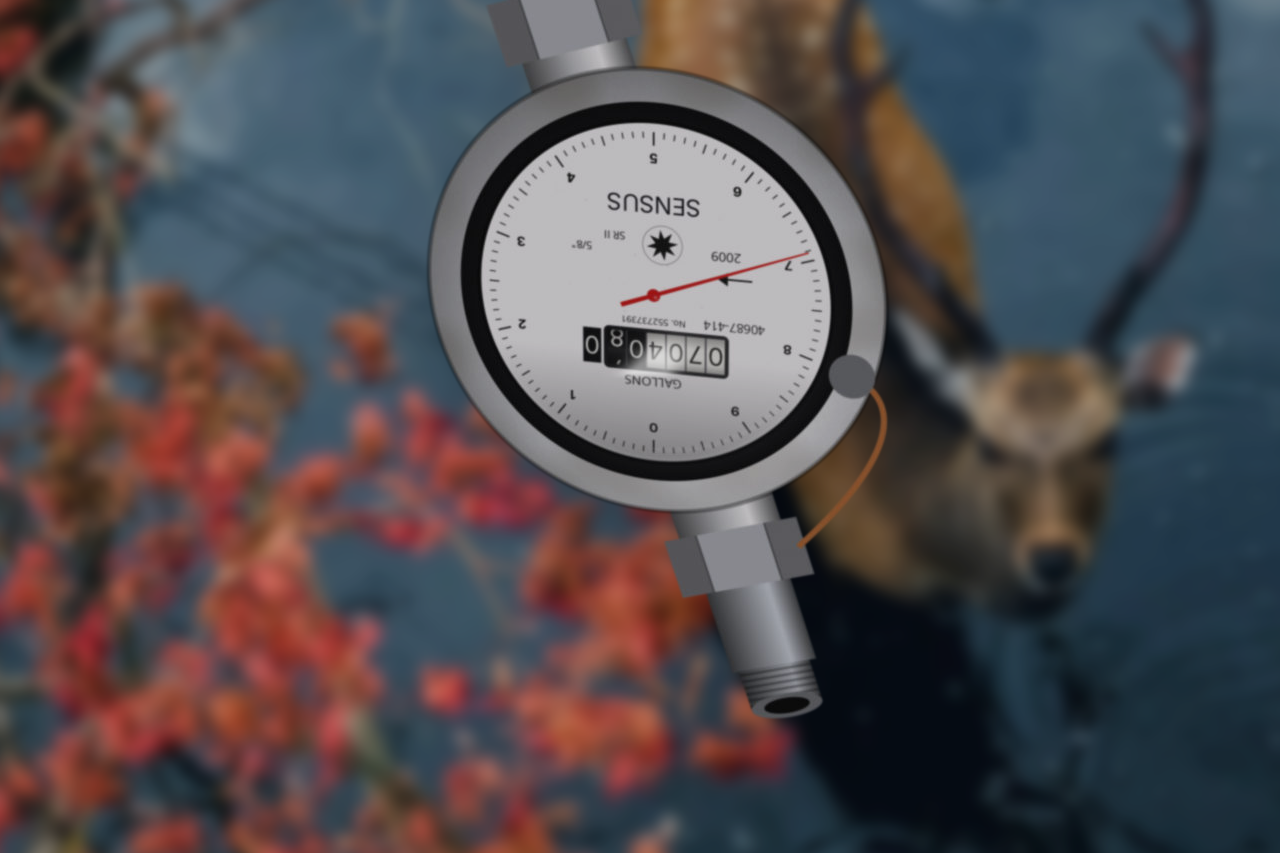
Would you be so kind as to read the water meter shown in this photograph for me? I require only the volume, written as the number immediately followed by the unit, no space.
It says 704076.9gal
